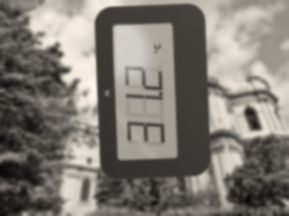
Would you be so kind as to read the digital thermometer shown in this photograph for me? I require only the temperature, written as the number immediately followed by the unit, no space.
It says 31.2°C
